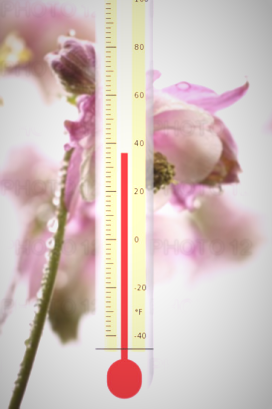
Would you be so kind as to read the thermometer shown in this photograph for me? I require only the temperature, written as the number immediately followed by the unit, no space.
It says 36°F
